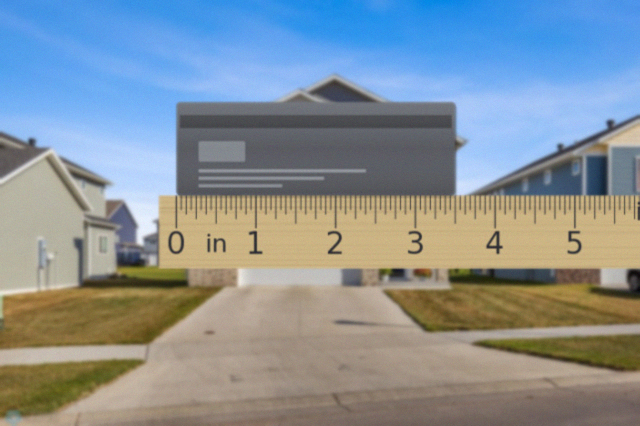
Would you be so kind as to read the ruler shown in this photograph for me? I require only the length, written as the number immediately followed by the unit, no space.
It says 3.5in
